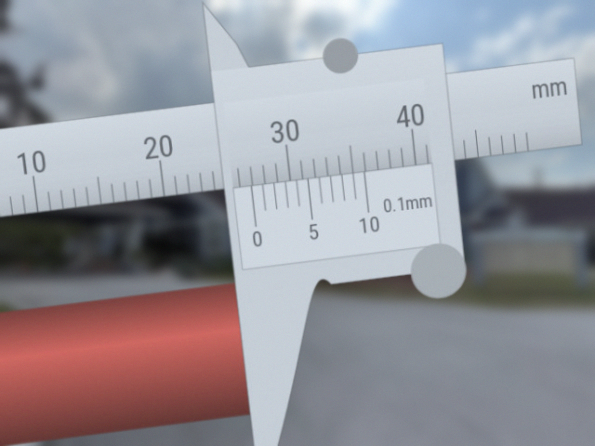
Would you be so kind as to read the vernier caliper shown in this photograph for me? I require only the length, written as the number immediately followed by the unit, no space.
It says 26.9mm
